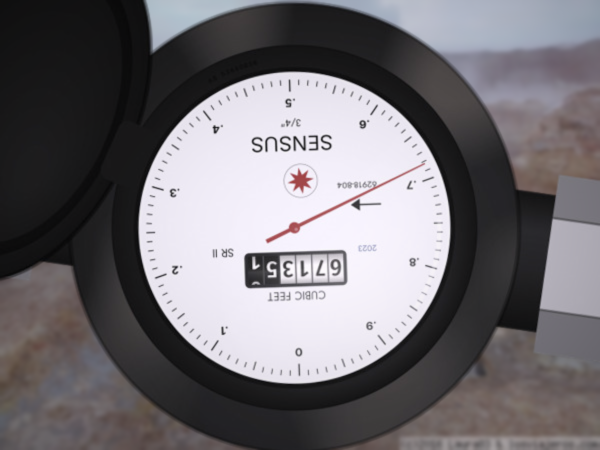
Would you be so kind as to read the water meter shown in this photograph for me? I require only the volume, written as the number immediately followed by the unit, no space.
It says 671350.68ft³
